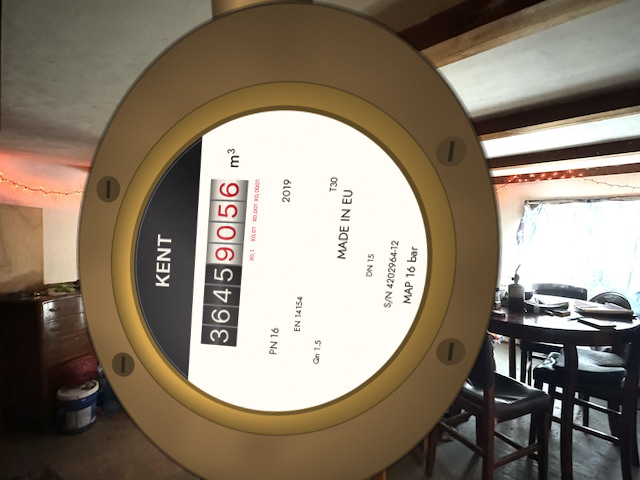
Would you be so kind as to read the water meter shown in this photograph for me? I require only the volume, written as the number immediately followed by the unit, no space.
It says 3645.9056m³
